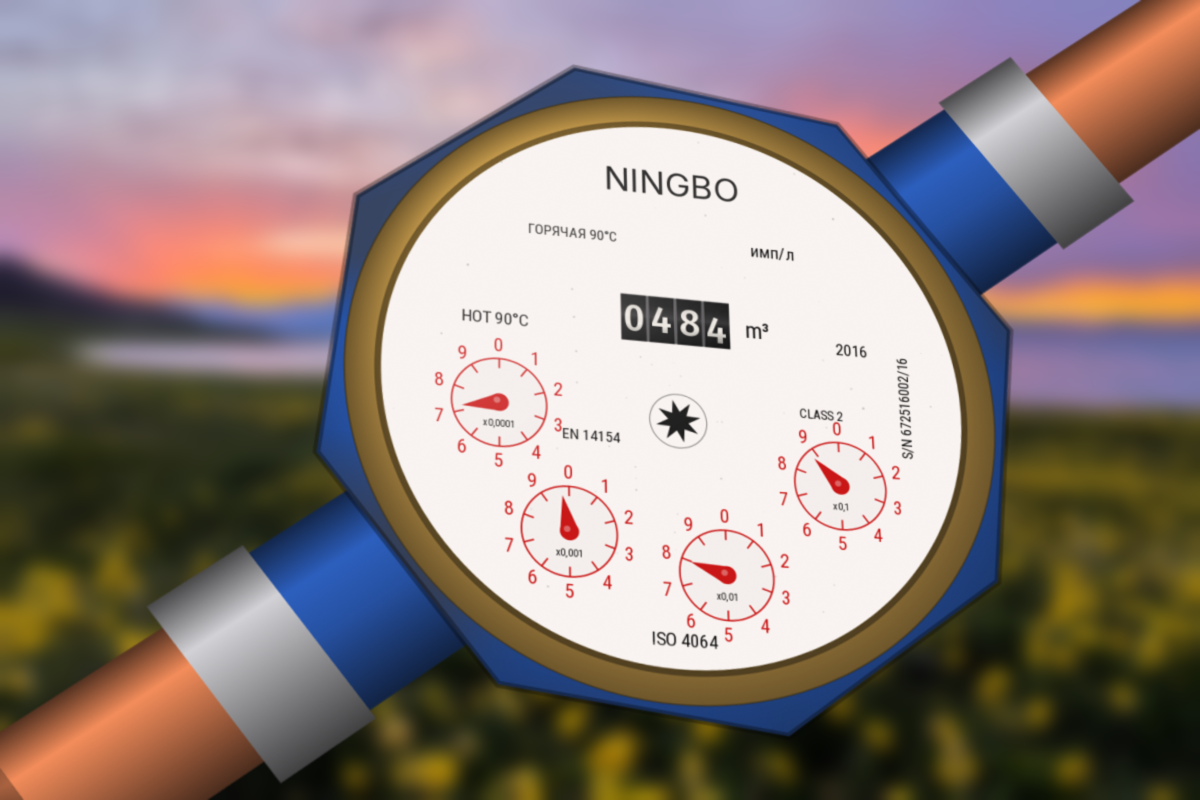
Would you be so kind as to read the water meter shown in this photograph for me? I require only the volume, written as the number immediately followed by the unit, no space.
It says 483.8797m³
